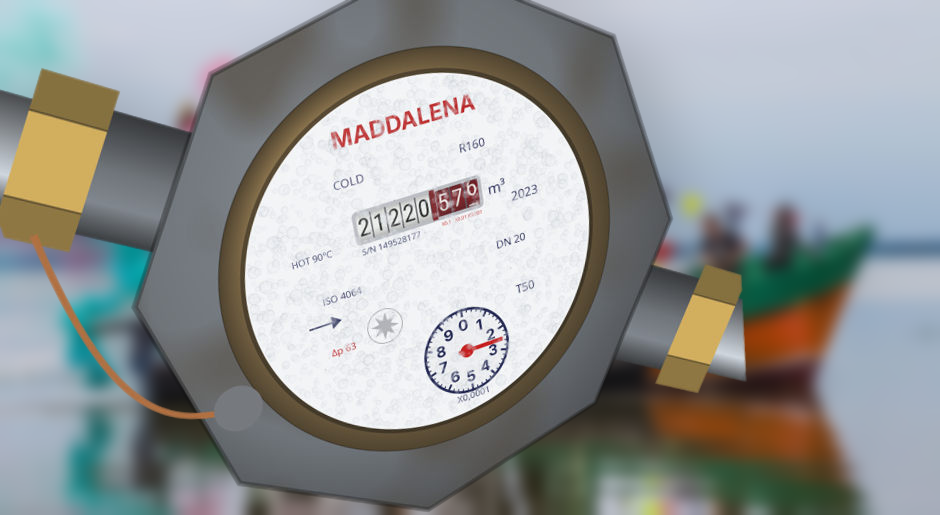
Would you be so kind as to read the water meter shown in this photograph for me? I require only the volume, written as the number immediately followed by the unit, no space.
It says 21220.5762m³
